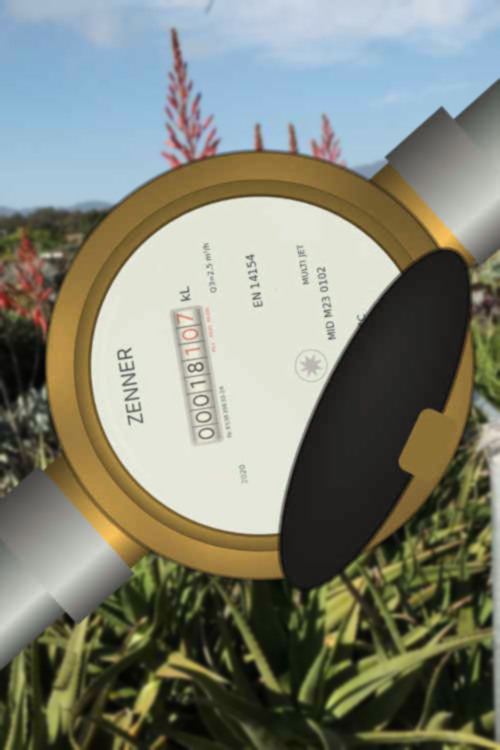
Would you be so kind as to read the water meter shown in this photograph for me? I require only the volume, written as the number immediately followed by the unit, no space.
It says 18.107kL
